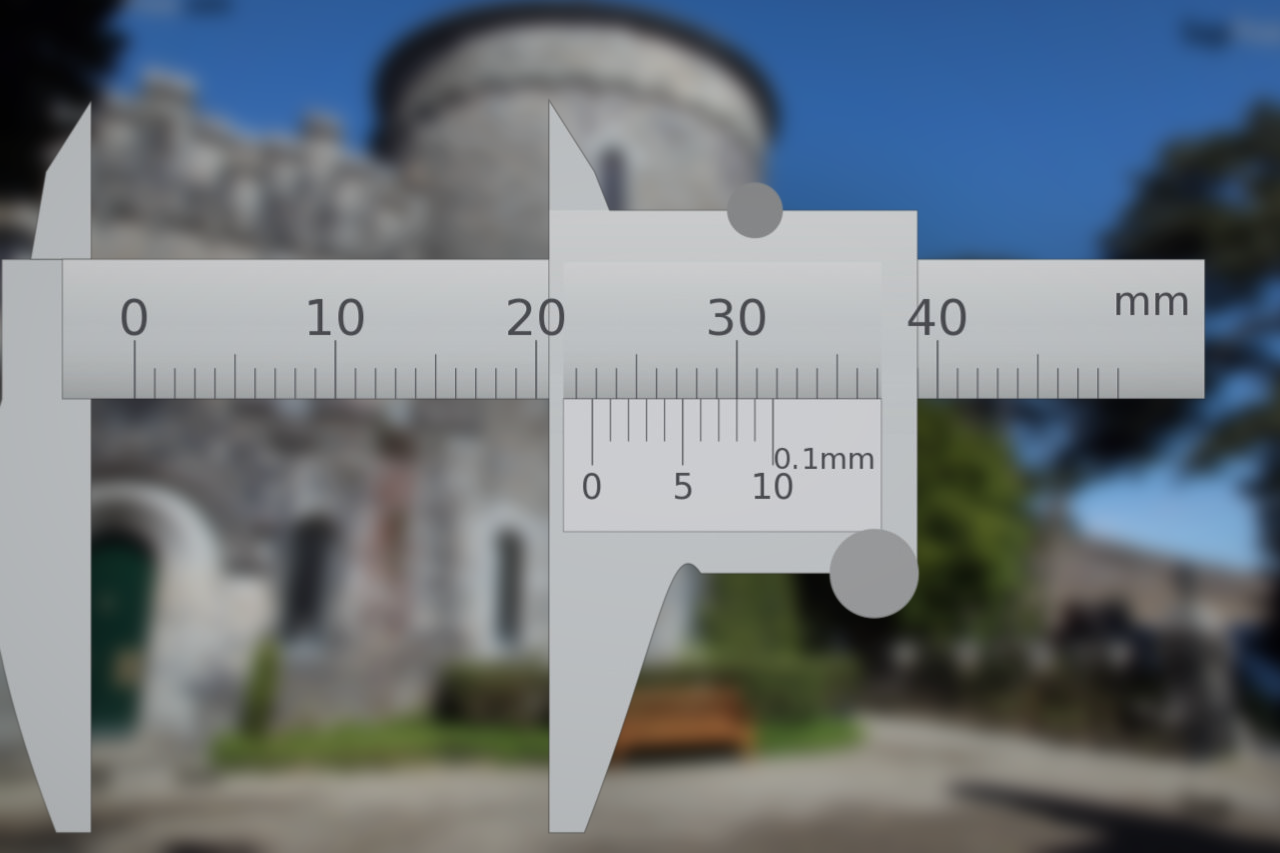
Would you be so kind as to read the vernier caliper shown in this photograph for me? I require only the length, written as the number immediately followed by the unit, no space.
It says 22.8mm
